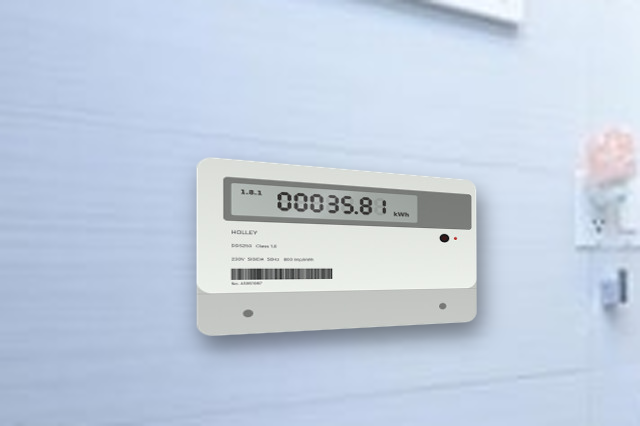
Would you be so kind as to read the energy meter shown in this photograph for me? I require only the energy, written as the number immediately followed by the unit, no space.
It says 35.81kWh
